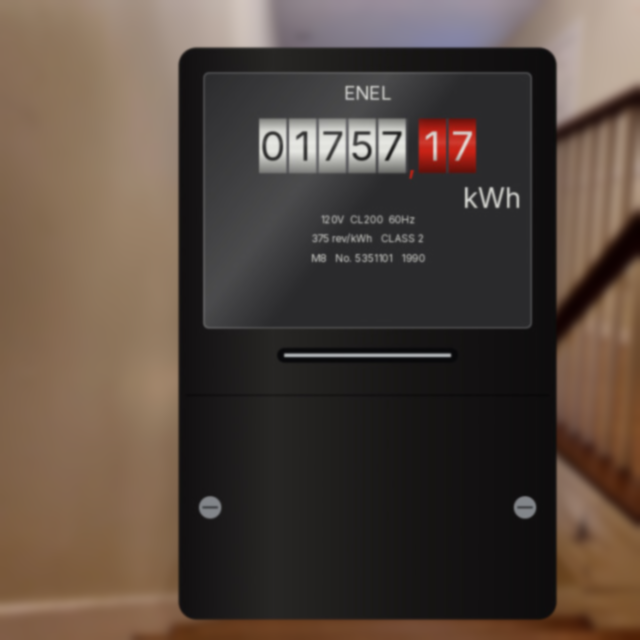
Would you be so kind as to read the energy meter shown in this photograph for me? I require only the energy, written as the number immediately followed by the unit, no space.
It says 1757.17kWh
